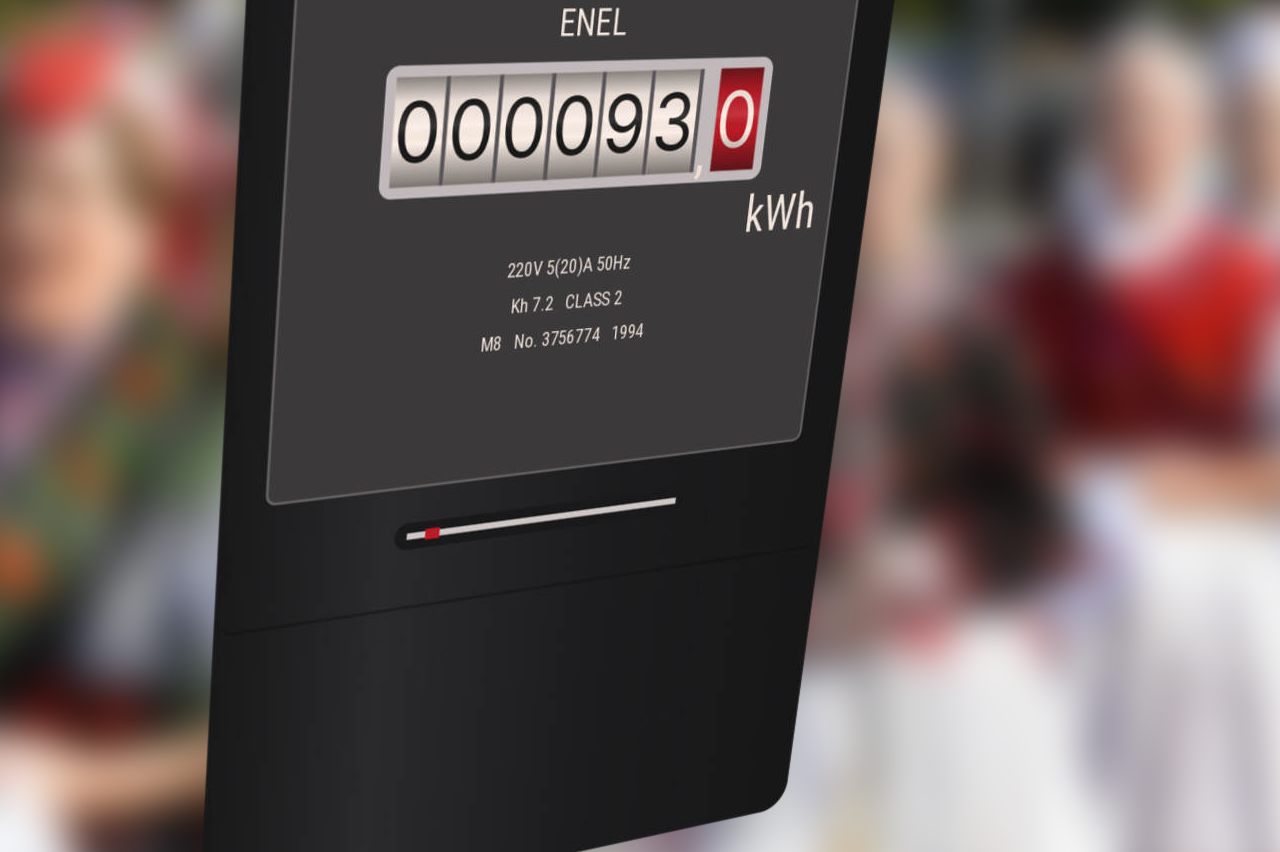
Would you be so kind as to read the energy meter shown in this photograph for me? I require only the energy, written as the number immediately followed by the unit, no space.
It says 93.0kWh
